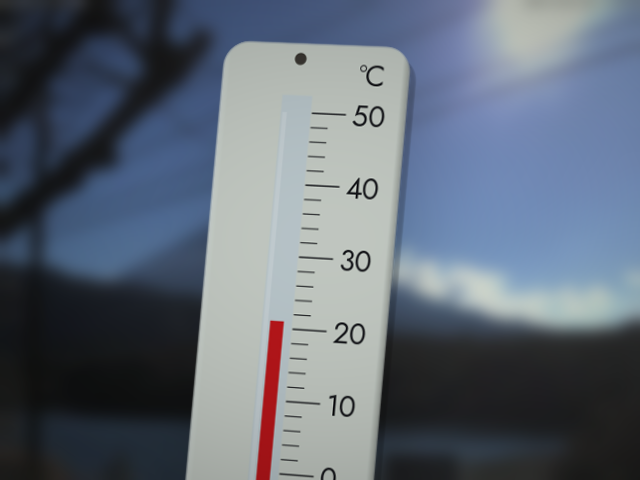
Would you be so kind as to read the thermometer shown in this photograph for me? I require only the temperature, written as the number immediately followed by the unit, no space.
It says 21°C
